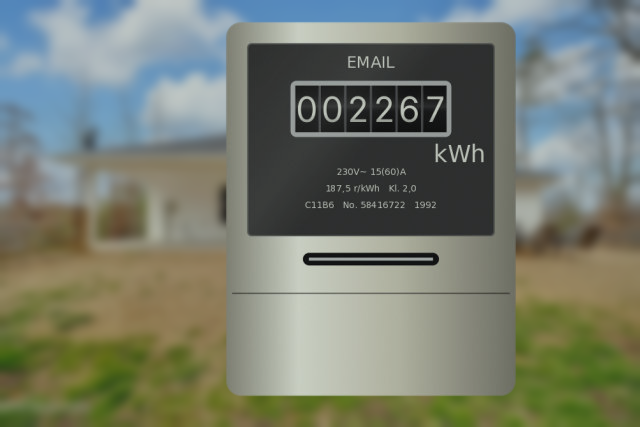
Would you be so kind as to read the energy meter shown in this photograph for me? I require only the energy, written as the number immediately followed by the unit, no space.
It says 2267kWh
